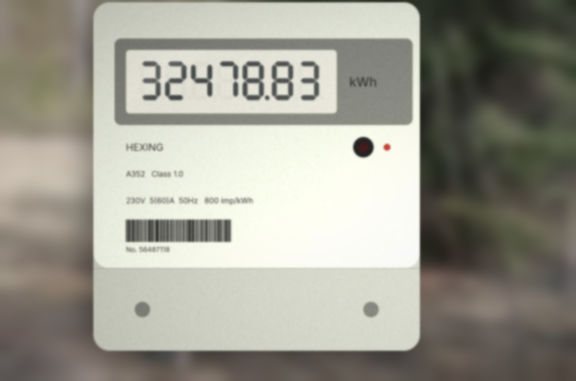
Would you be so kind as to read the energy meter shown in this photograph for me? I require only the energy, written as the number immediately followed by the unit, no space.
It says 32478.83kWh
